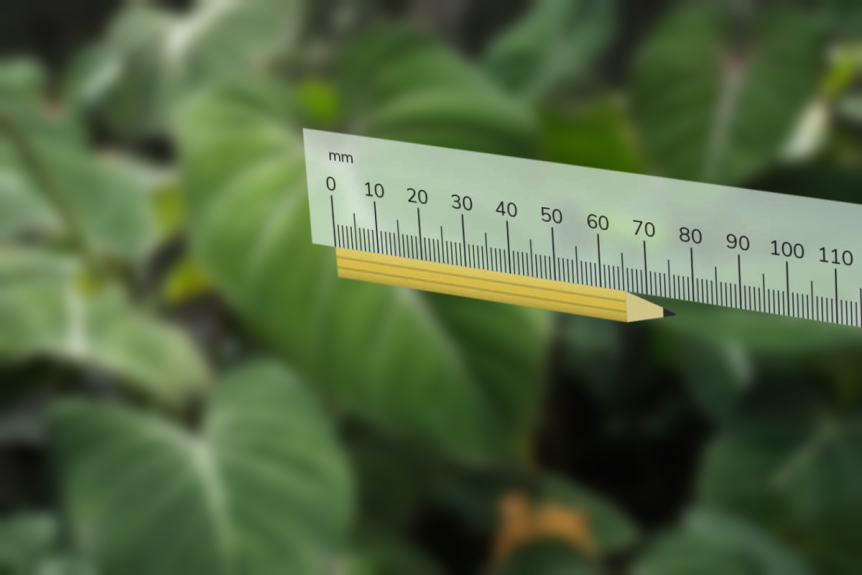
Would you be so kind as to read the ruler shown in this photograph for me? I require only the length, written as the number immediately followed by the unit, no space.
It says 76mm
